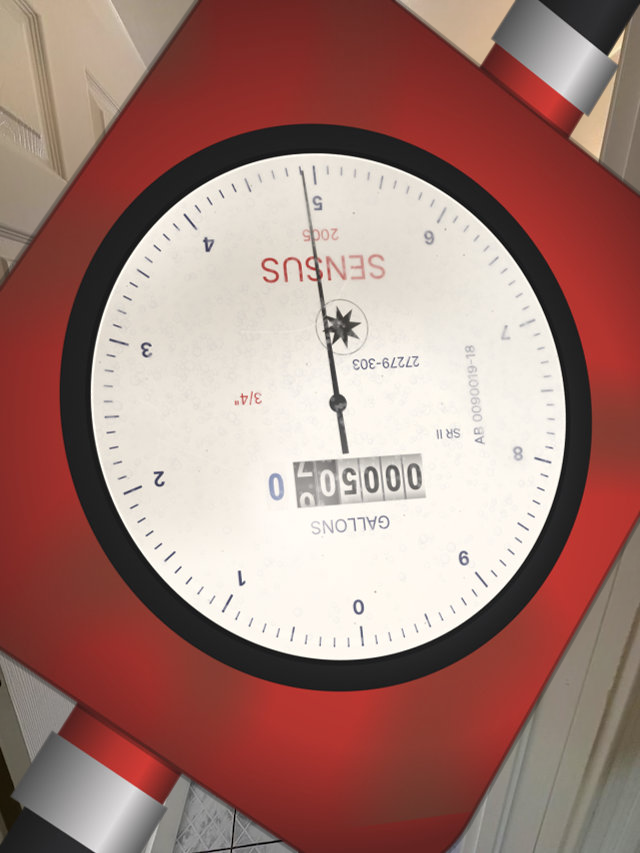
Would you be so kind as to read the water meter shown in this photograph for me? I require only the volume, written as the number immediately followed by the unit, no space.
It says 5064.9gal
